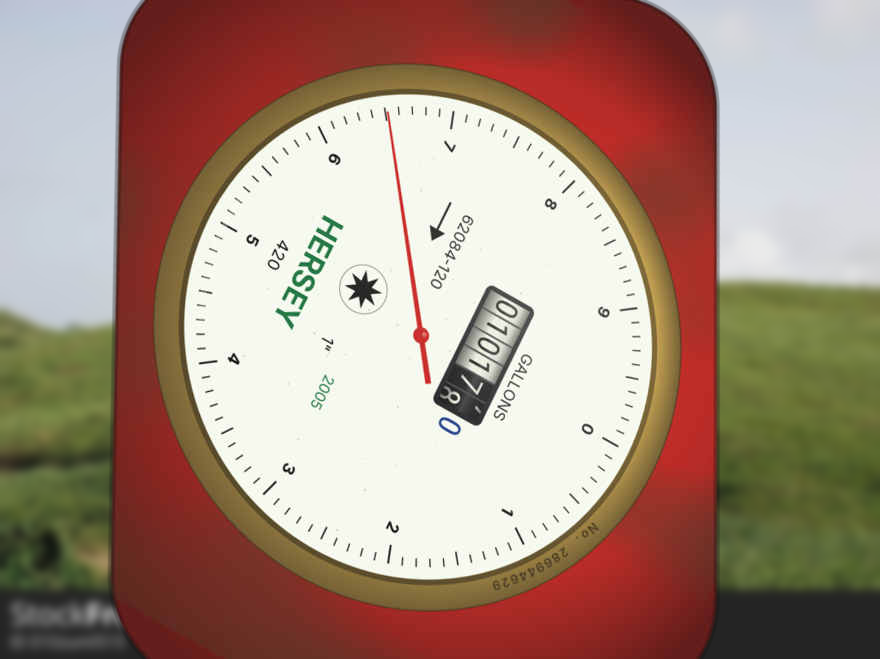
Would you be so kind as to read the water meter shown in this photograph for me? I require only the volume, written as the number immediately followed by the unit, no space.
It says 101776.5gal
